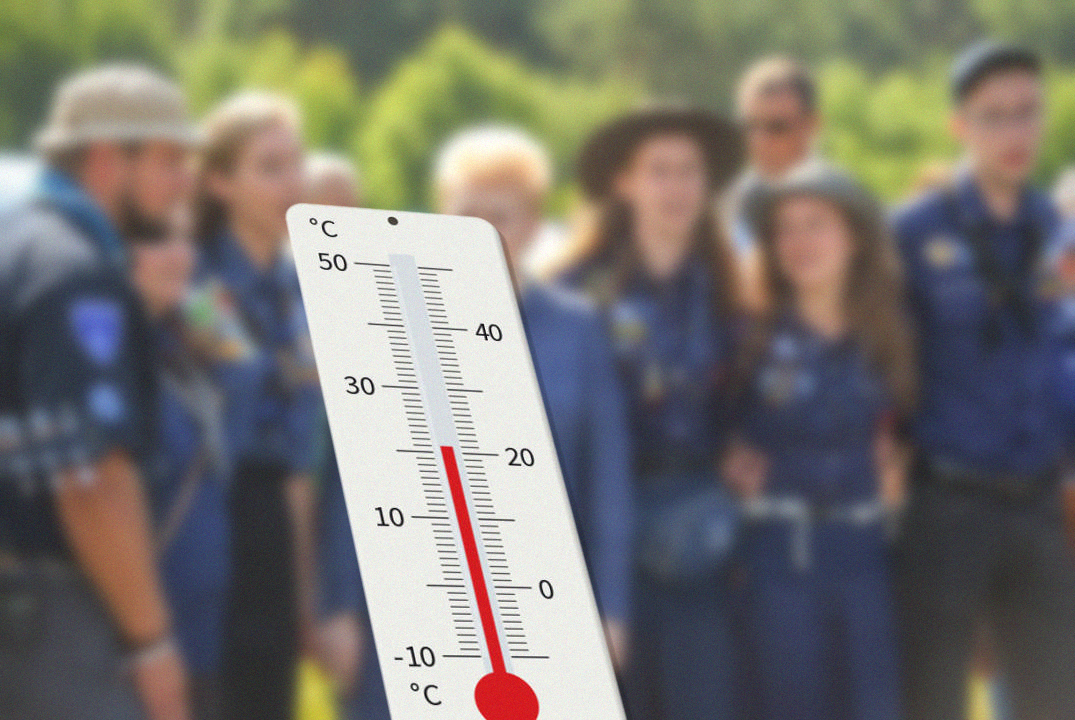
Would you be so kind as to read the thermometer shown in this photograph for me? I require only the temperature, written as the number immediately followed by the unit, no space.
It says 21°C
